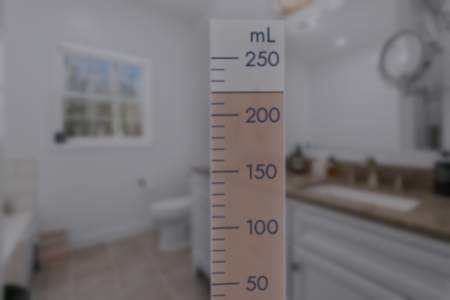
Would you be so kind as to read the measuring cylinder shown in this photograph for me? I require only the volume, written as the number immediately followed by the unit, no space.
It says 220mL
